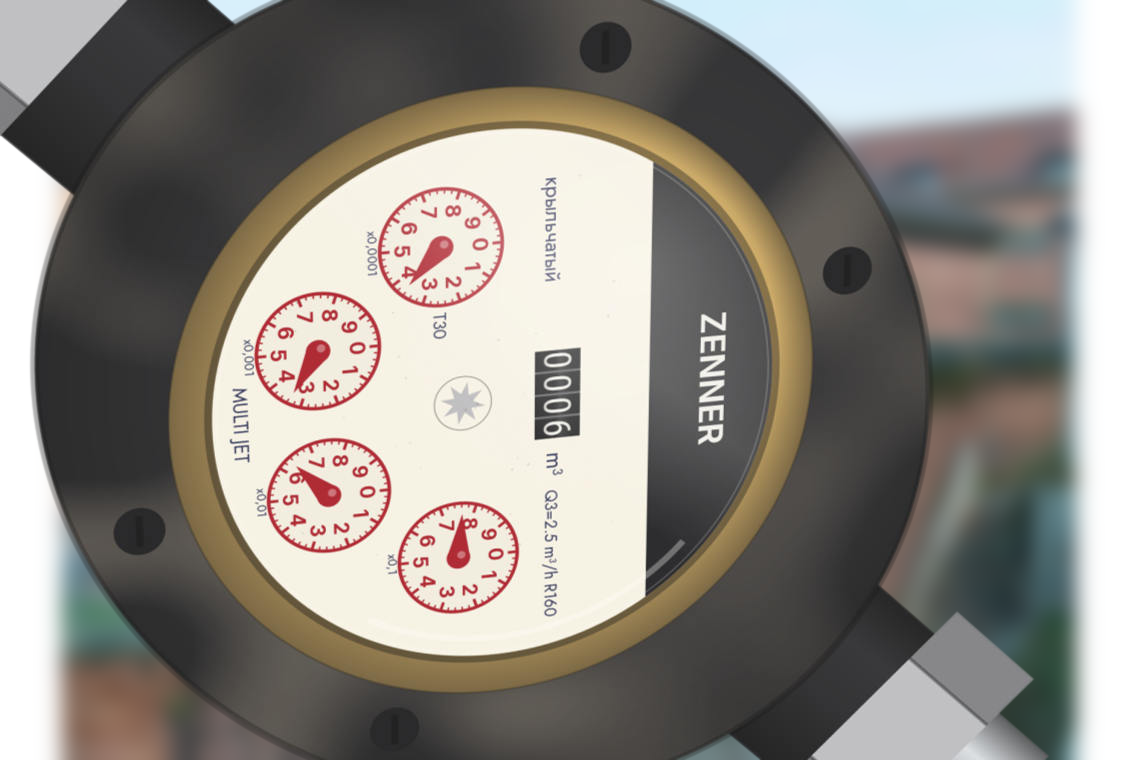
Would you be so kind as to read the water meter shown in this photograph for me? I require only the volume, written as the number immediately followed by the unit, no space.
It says 6.7633m³
